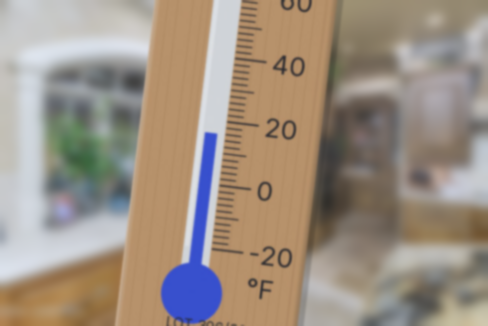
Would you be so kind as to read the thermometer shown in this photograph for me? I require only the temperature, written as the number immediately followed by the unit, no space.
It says 16°F
